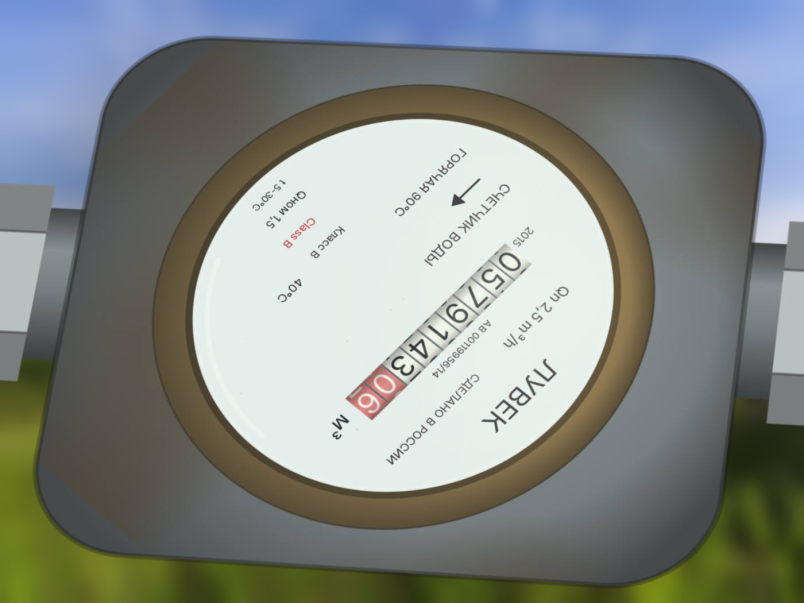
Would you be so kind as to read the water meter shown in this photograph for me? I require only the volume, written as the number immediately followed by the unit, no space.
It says 579143.06m³
